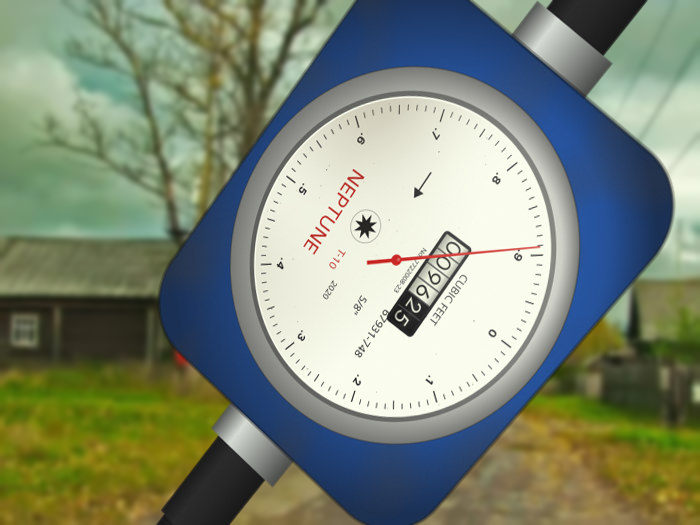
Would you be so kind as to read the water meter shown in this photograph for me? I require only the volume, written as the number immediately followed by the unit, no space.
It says 9624.89ft³
